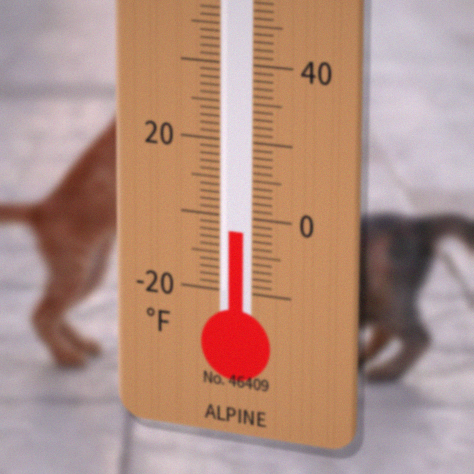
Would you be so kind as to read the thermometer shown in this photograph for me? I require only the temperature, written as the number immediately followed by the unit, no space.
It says -4°F
